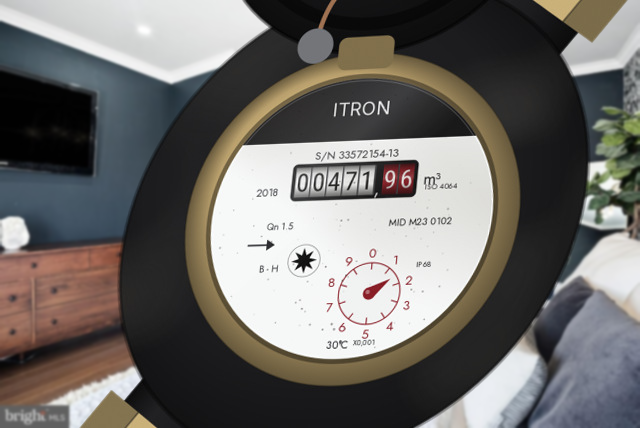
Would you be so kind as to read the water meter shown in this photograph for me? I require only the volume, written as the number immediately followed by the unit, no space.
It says 471.961m³
